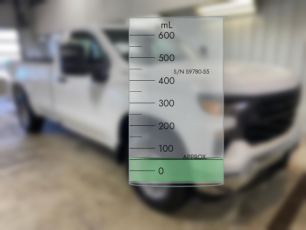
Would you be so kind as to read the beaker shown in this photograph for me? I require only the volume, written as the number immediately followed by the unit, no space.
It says 50mL
